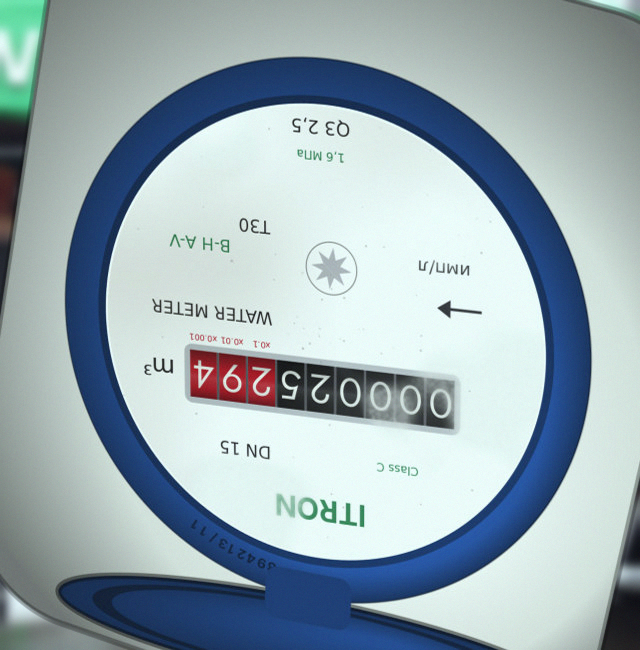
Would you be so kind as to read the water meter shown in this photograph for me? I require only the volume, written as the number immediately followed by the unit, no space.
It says 25.294m³
